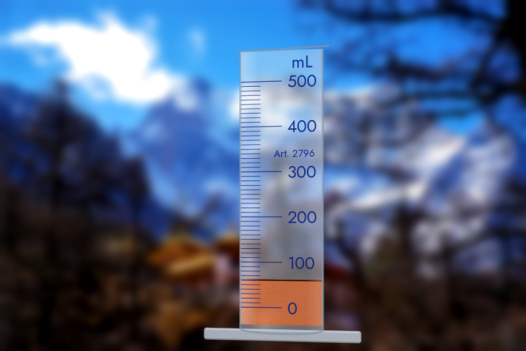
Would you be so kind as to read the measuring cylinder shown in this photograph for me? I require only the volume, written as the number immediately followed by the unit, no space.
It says 60mL
